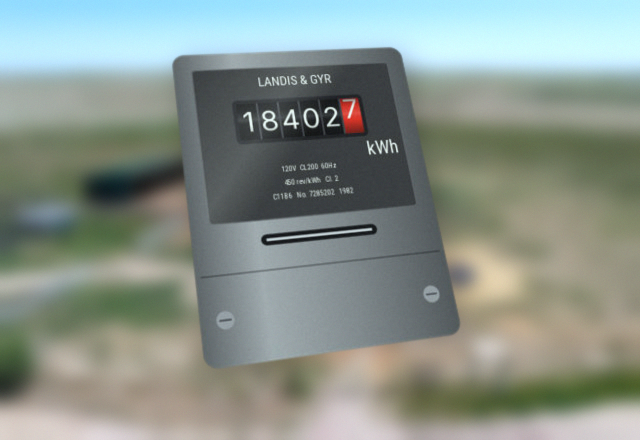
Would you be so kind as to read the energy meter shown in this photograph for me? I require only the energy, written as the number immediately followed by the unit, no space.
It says 18402.7kWh
